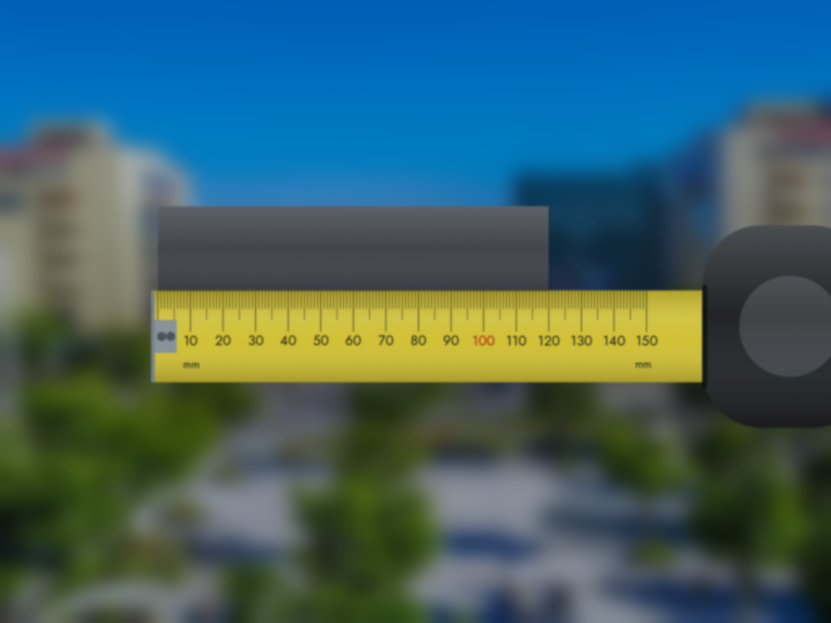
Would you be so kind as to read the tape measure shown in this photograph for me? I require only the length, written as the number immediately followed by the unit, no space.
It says 120mm
